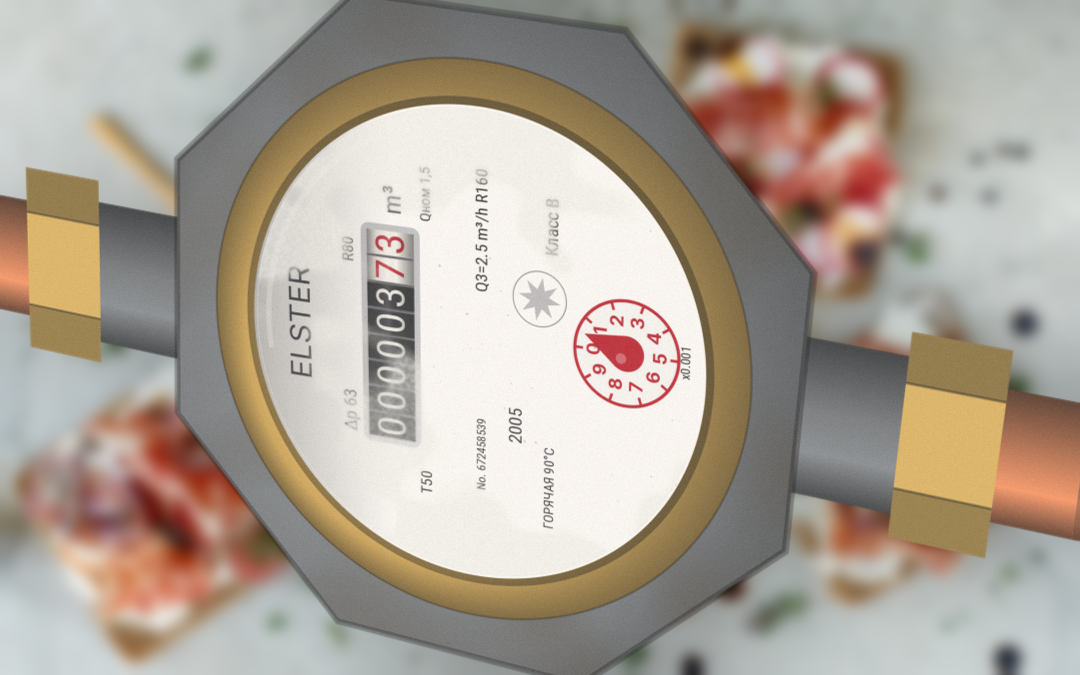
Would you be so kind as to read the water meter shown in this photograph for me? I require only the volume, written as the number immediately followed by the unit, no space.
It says 3.730m³
